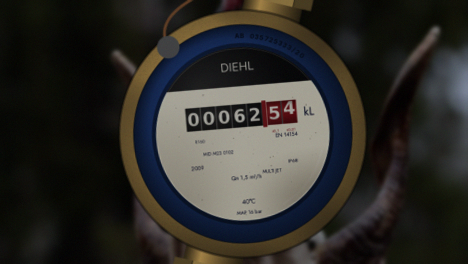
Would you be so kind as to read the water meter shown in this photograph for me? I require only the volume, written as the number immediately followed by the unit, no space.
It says 62.54kL
